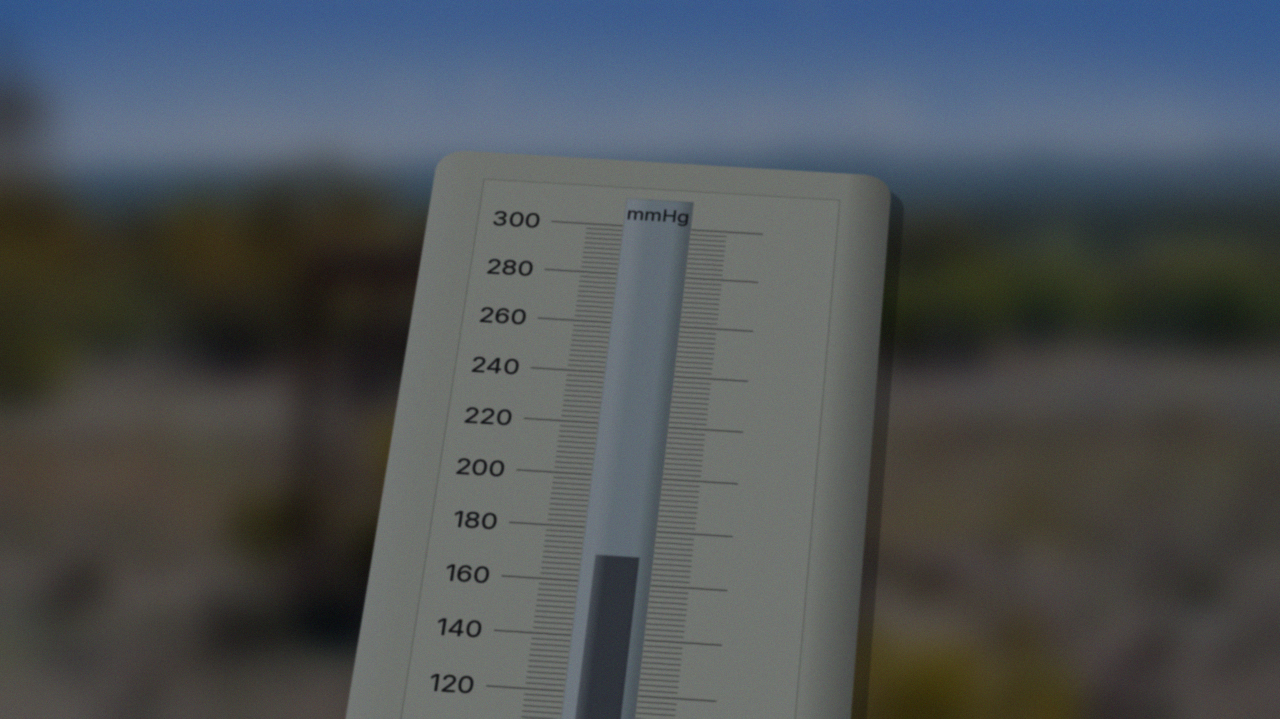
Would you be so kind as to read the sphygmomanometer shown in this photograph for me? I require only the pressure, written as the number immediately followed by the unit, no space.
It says 170mmHg
